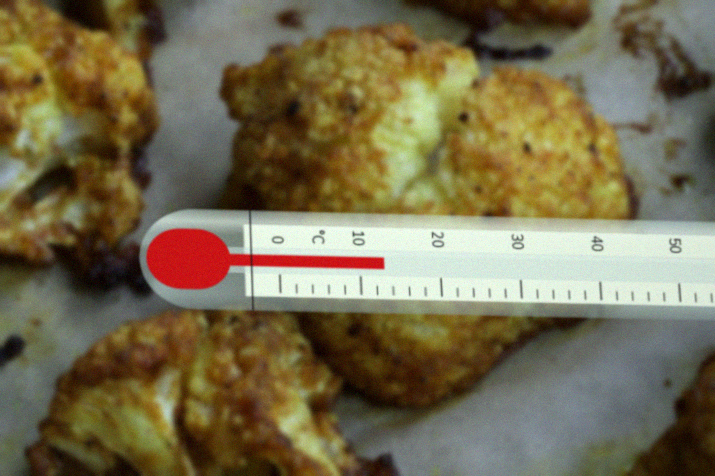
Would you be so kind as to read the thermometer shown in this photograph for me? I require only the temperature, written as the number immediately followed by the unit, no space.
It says 13°C
